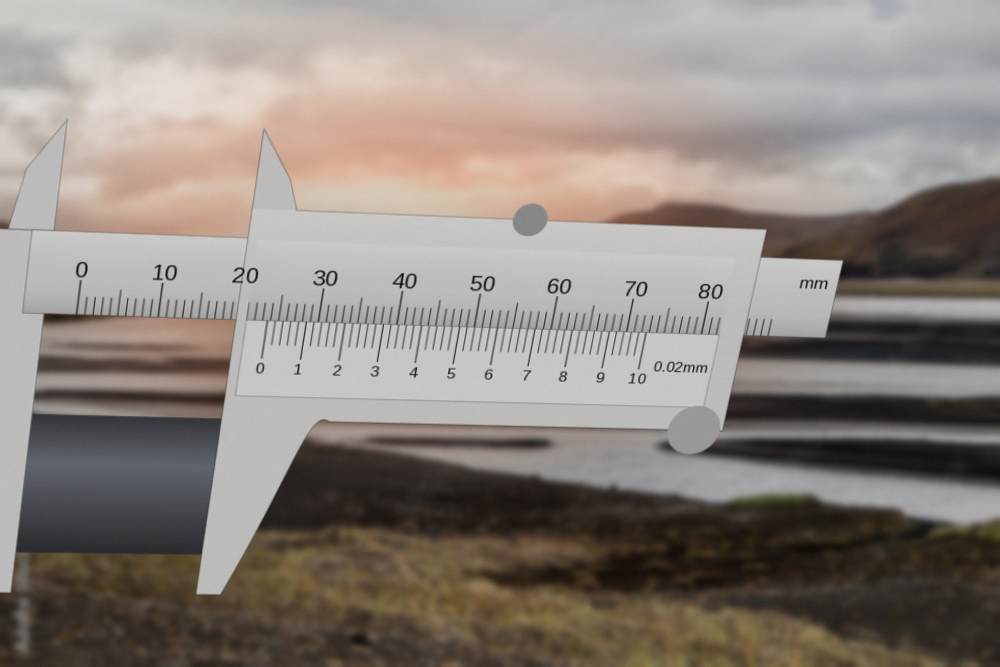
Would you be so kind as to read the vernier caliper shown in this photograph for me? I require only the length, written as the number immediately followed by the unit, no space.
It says 23.6mm
